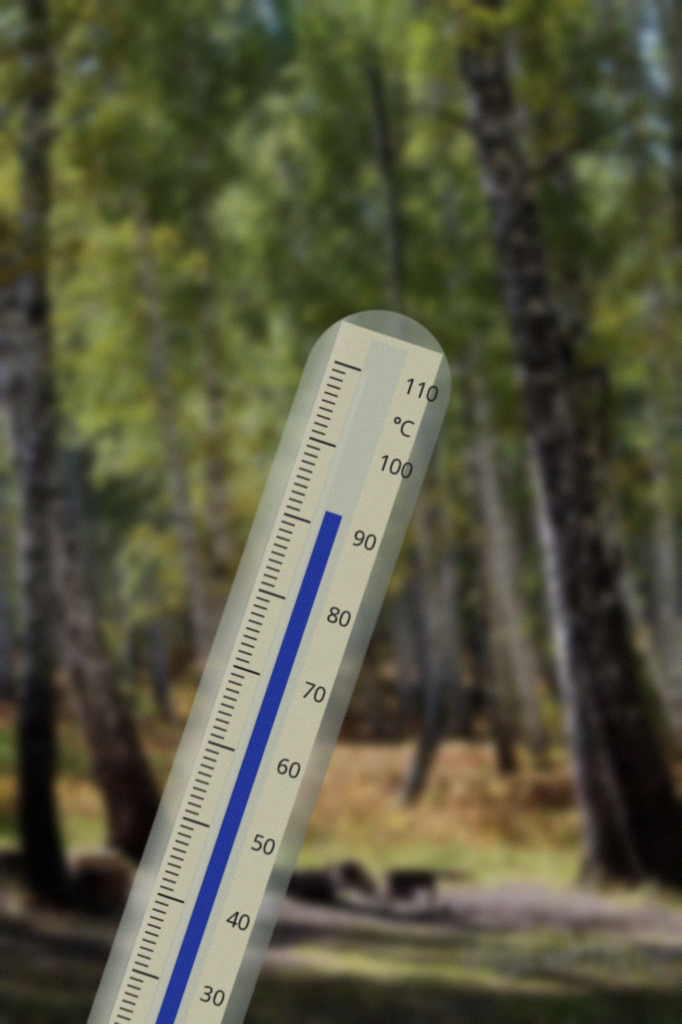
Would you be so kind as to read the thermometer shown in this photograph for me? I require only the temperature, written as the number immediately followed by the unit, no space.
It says 92°C
